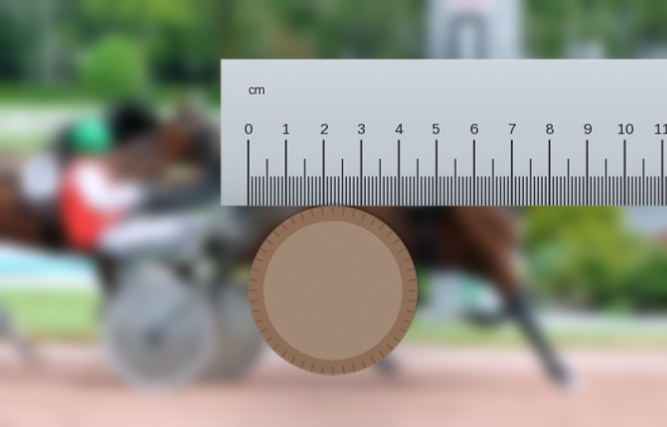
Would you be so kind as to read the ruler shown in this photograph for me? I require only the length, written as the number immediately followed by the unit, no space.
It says 4.5cm
